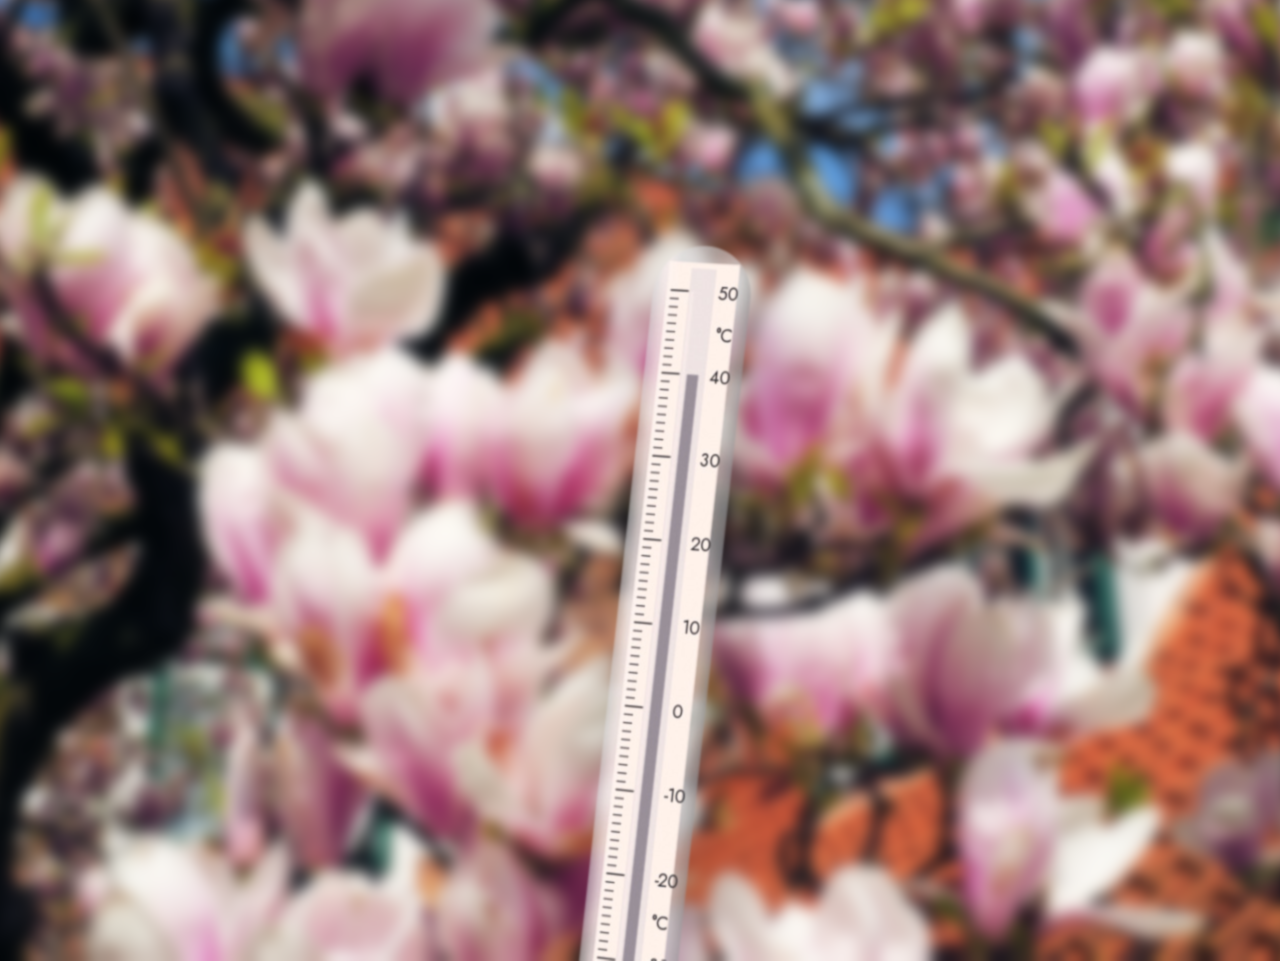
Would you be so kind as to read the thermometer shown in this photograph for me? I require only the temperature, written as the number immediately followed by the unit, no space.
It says 40°C
